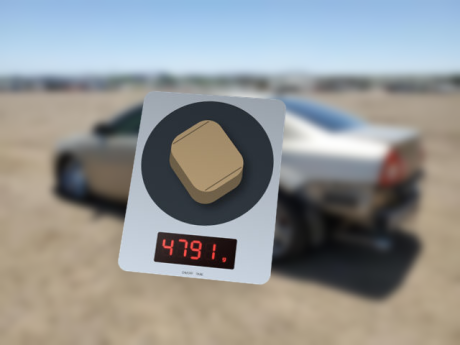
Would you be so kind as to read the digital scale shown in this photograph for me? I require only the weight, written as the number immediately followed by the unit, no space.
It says 4791g
